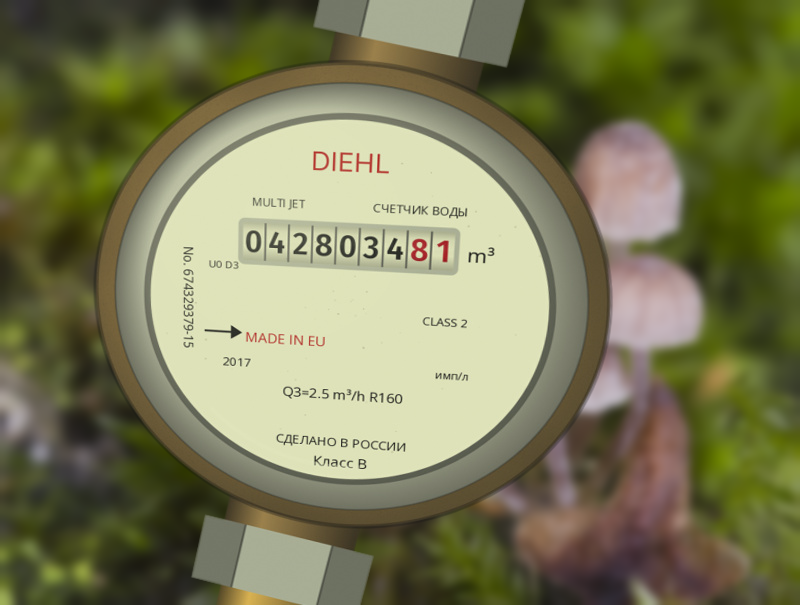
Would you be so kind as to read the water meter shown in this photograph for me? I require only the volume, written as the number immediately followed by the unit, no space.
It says 428034.81m³
